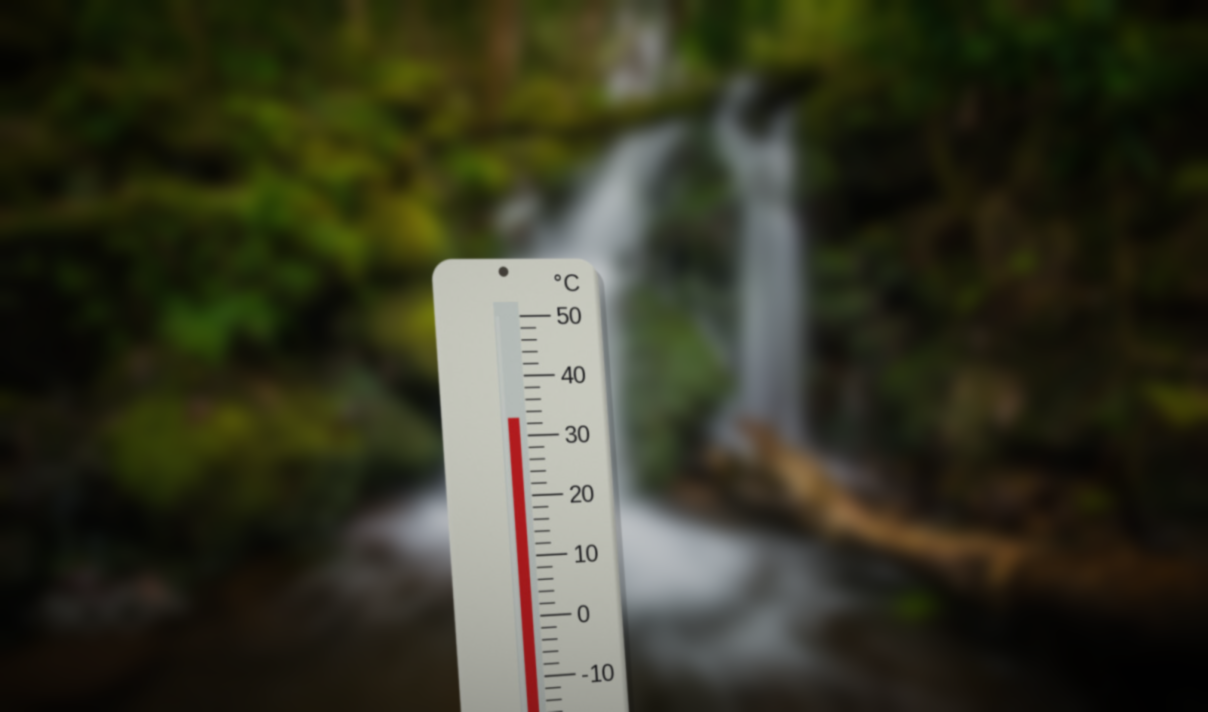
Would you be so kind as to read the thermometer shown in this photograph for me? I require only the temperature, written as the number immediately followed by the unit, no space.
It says 33°C
